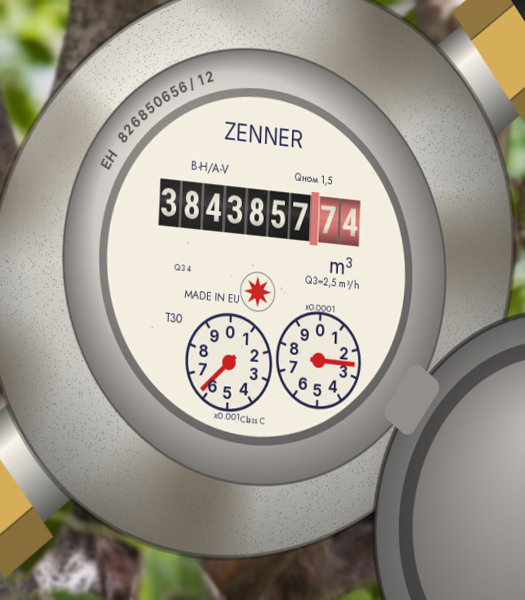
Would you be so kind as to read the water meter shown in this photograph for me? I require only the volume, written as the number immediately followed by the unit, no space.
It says 3843857.7462m³
